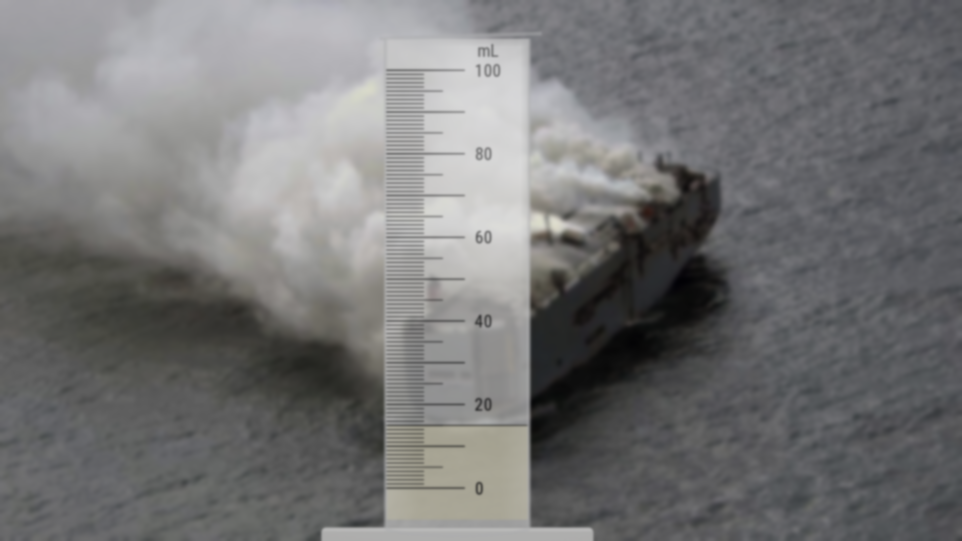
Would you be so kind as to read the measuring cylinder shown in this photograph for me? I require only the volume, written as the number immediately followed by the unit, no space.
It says 15mL
